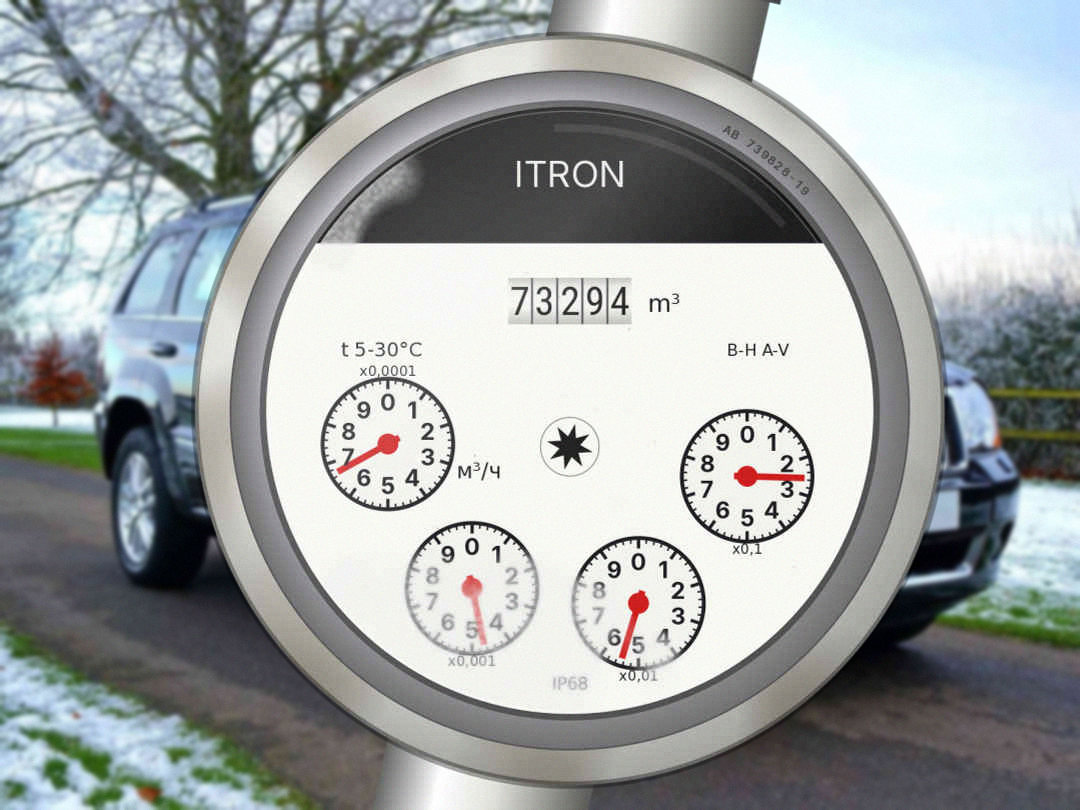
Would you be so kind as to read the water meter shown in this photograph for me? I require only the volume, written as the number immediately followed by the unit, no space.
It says 73294.2546m³
